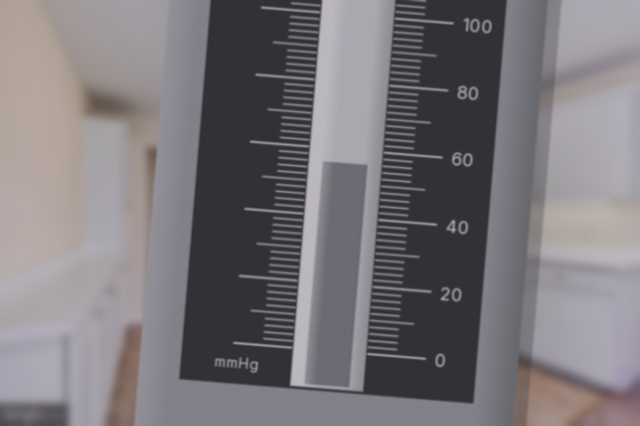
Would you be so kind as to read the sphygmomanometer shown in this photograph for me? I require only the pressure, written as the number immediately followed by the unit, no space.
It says 56mmHg
